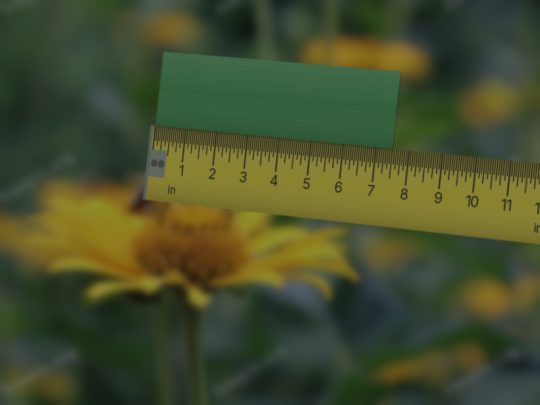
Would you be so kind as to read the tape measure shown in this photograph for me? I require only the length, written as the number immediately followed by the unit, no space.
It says 7.5in
